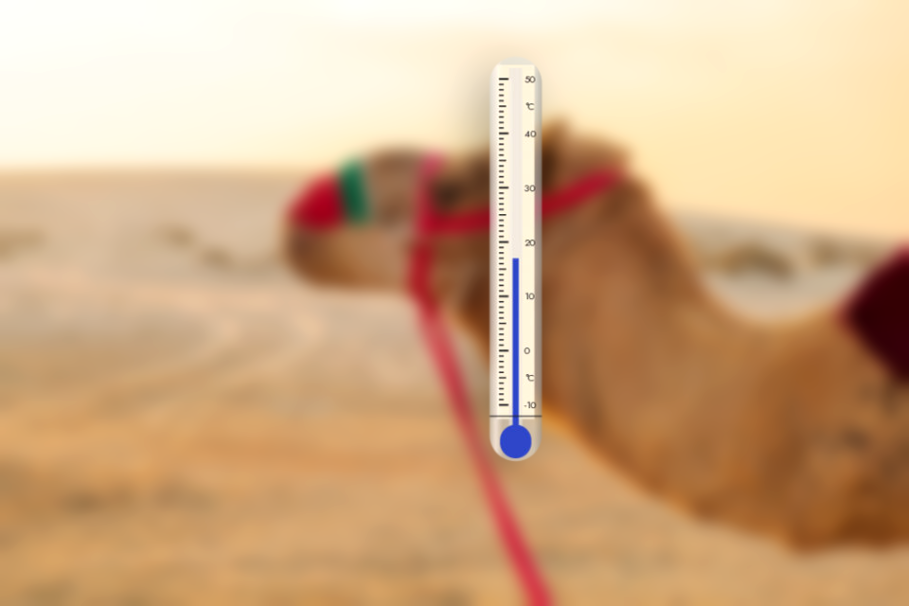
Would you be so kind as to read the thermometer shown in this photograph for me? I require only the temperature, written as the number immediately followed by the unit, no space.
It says 17°C
